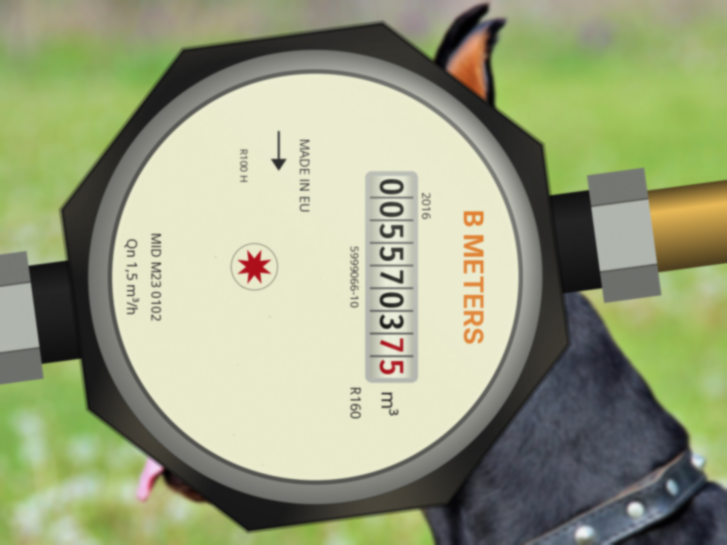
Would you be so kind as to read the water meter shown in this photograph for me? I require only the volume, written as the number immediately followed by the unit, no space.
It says 55703.75m³
